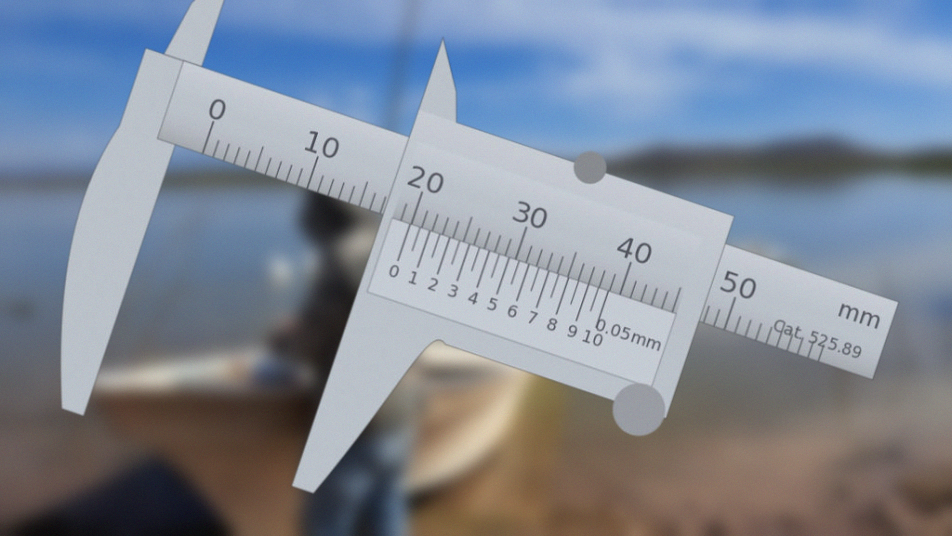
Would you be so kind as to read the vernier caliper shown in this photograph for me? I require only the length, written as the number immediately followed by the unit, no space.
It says 19.9mm
